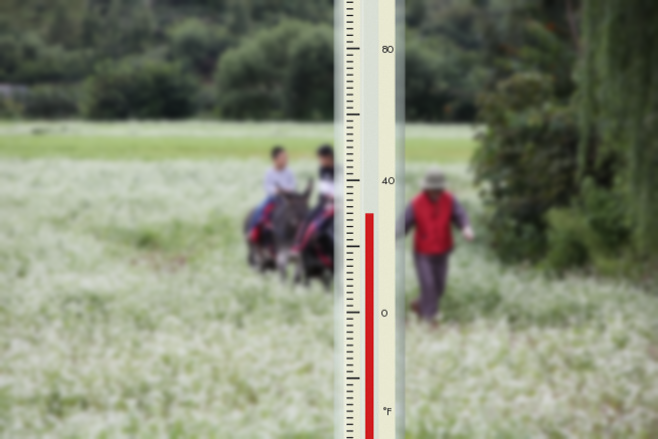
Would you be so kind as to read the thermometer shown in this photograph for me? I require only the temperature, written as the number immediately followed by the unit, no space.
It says 30°F
